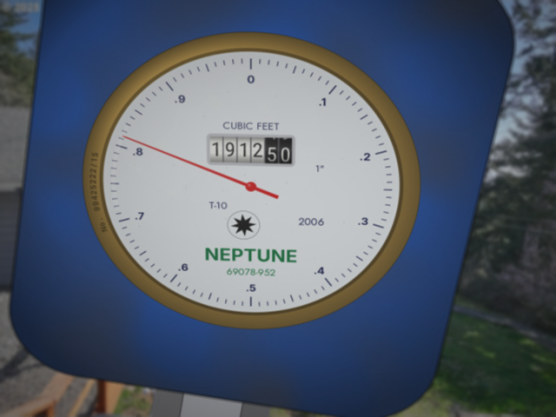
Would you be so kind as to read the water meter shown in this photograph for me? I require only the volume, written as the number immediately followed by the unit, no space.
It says 191249.81ft³
